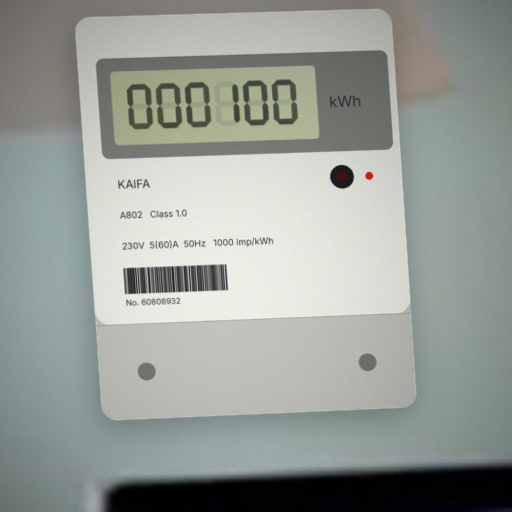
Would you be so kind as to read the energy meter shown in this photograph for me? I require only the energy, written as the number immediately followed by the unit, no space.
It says 100kWh
